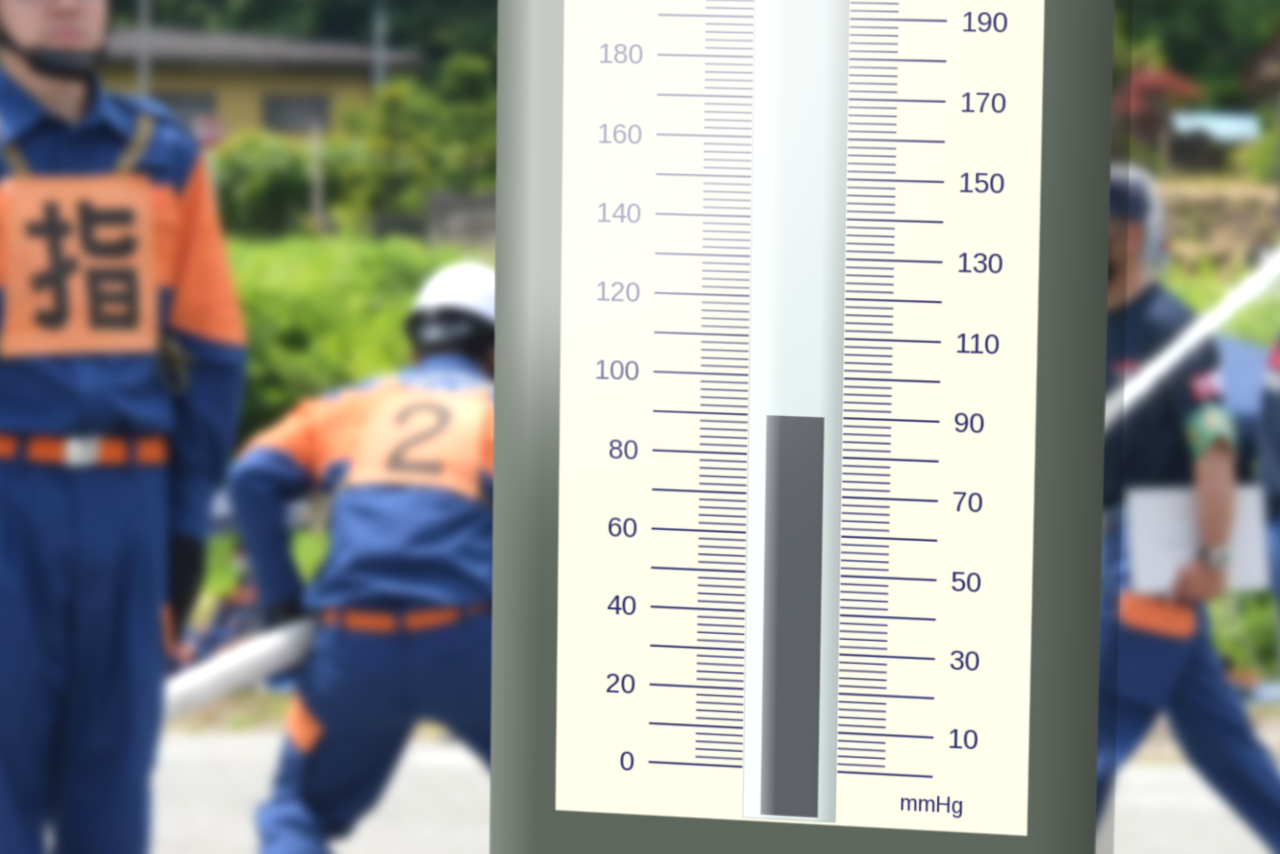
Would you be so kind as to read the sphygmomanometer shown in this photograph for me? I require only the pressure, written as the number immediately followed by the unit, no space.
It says 90mmHg
